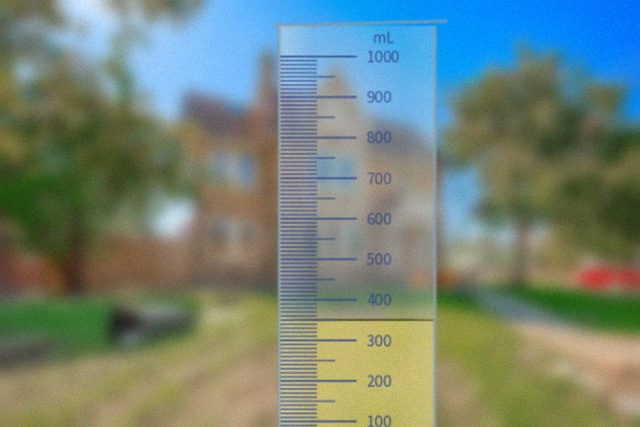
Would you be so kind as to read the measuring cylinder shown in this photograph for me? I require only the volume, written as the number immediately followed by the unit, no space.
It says 350mL
